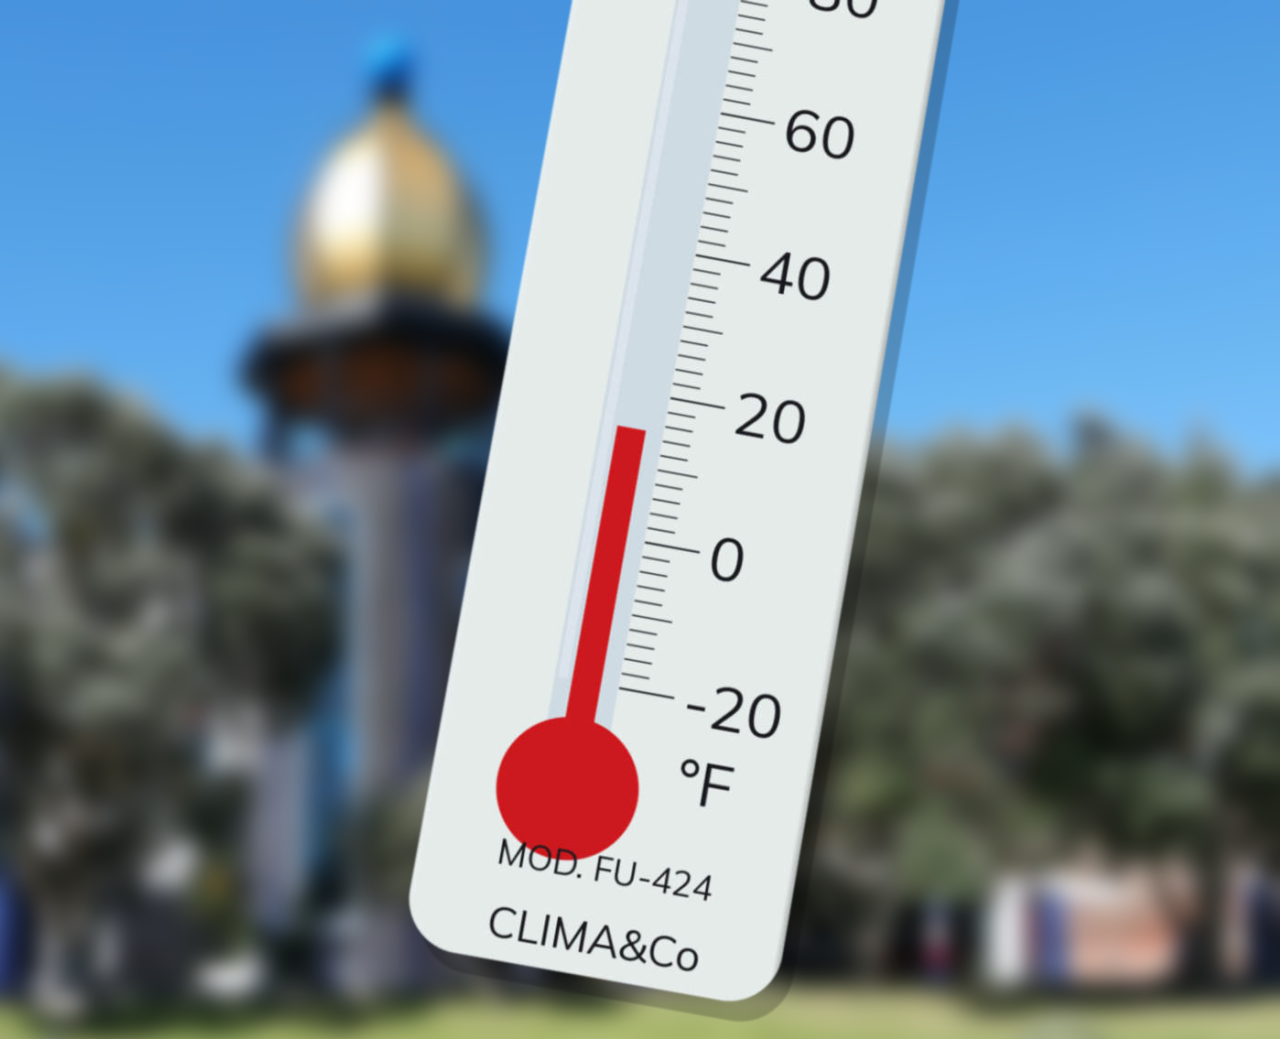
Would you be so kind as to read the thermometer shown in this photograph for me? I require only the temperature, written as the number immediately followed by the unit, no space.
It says 15°F
